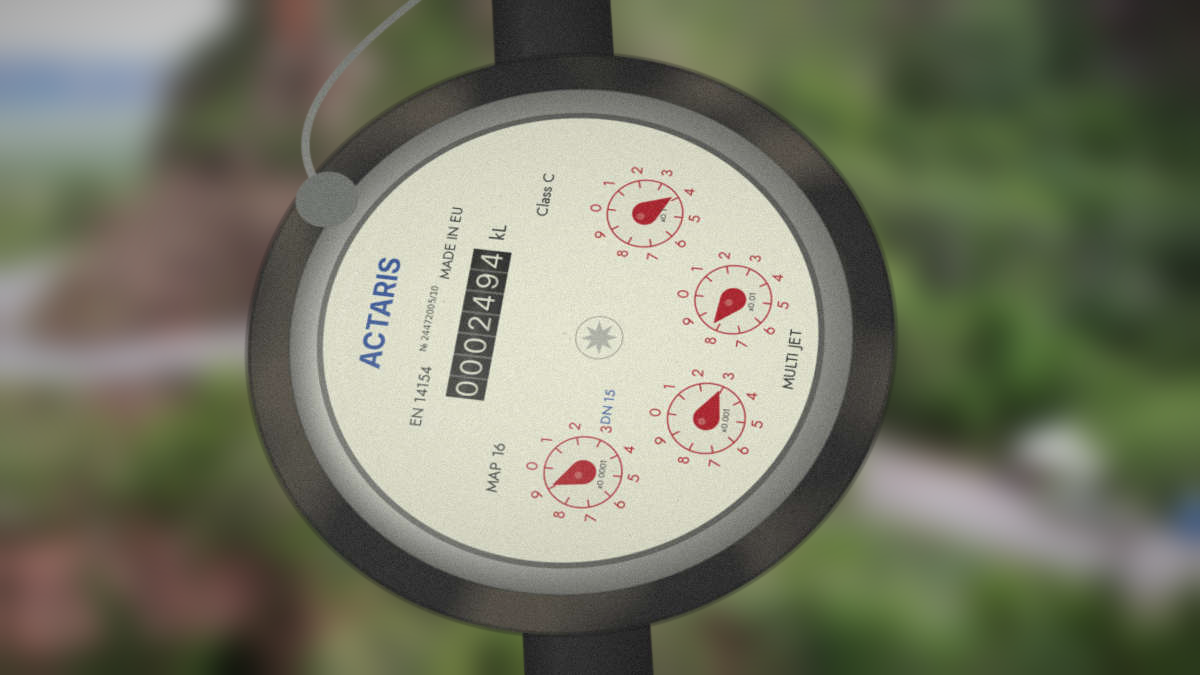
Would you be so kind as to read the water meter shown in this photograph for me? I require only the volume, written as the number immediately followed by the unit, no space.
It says 2494.3829kL
